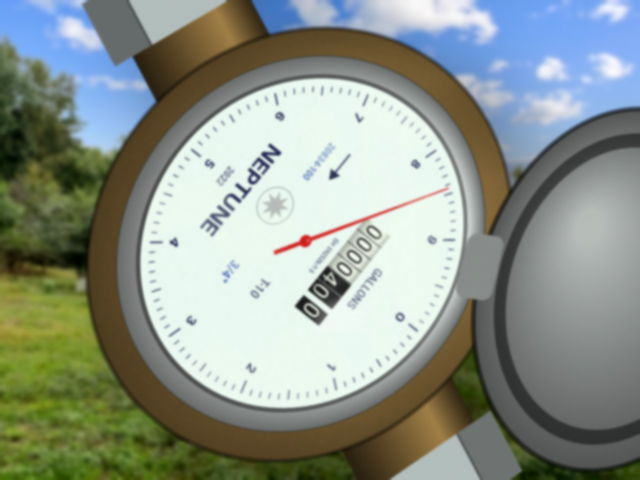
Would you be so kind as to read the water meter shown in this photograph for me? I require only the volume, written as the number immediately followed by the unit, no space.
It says 398.4gal
